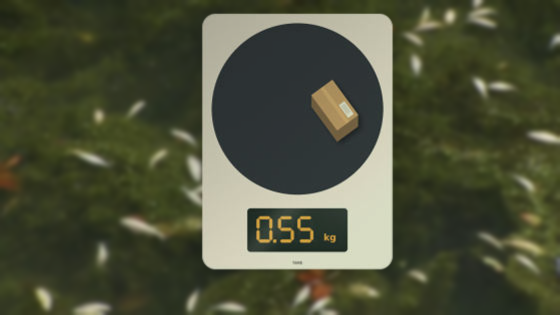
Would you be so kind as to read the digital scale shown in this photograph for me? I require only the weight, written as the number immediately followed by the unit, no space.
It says 0.55kg
